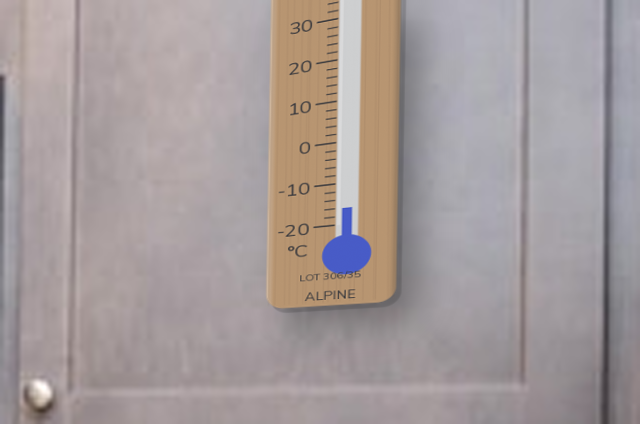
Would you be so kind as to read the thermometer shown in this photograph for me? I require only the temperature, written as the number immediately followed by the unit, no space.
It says -16°C
